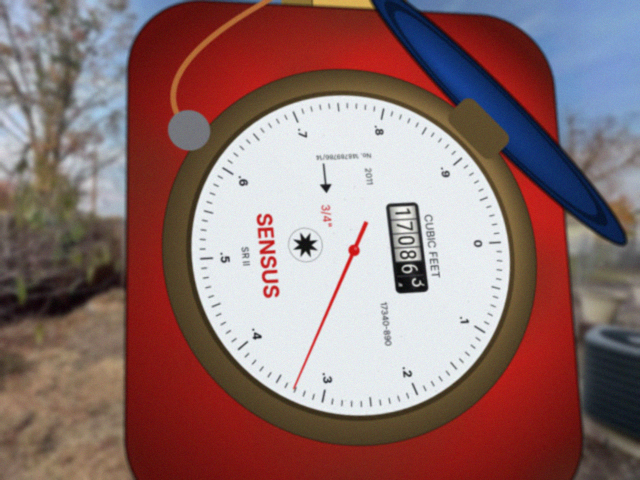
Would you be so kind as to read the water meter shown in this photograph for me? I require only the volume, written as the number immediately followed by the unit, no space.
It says 170863.33ft³
